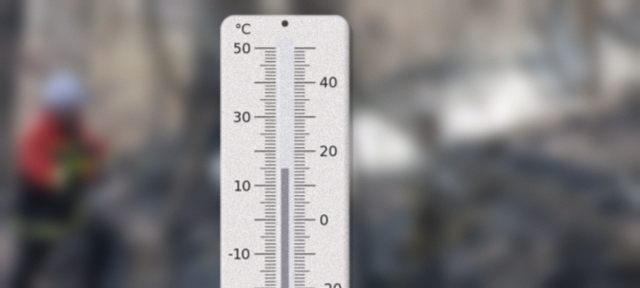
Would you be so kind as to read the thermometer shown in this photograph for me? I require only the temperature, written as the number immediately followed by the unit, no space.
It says 15°C
